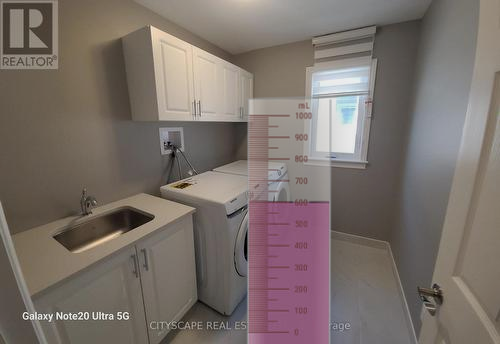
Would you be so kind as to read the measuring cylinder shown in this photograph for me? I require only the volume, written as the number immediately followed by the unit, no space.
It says 600mL
